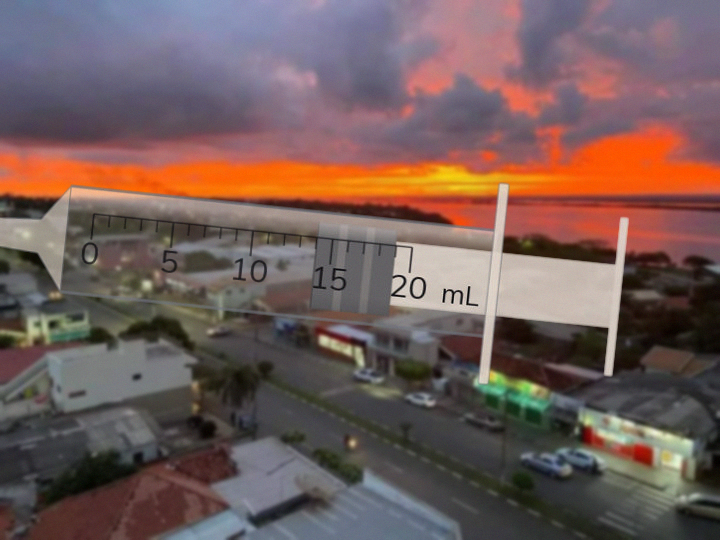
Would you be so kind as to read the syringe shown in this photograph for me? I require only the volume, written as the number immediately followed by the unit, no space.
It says 14mL
